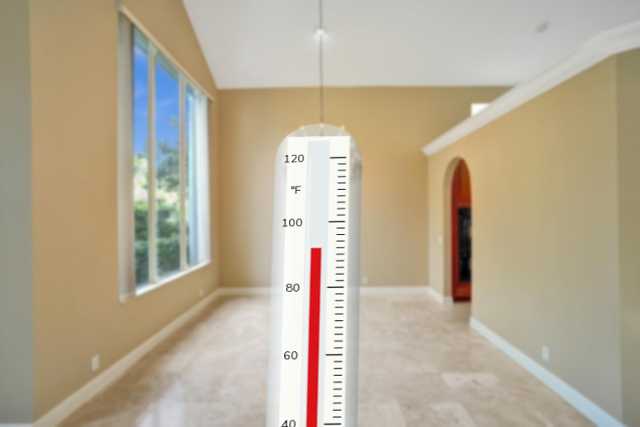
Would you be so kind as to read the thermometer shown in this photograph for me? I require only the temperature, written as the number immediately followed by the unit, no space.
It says 92°F
